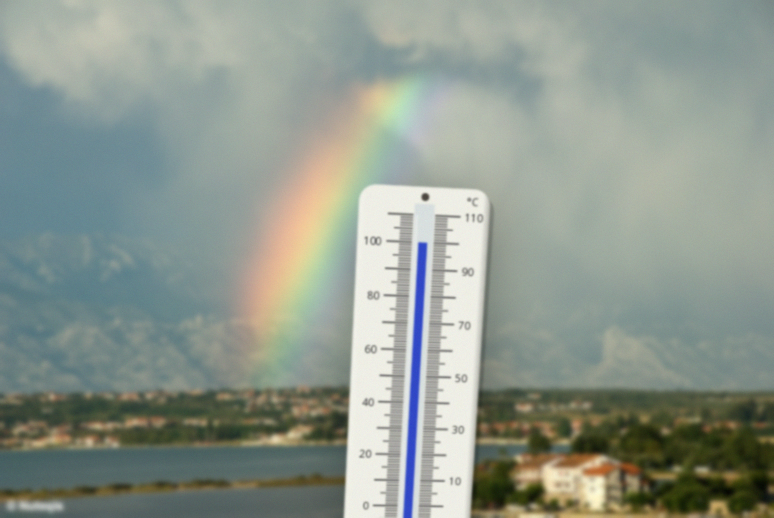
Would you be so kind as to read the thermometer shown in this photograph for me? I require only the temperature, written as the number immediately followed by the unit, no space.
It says 100°C
